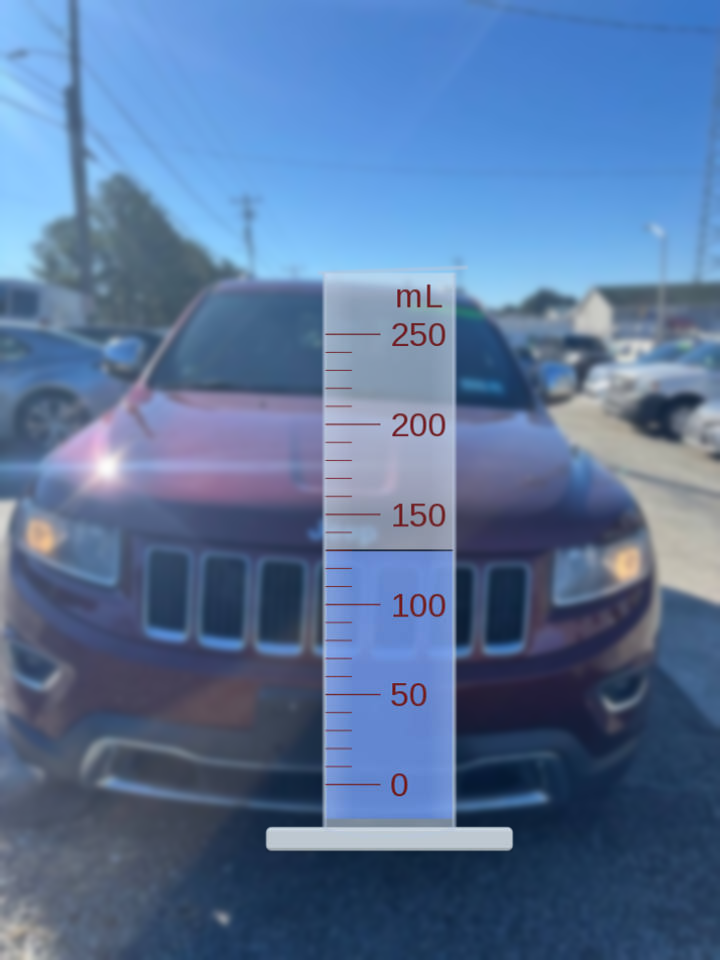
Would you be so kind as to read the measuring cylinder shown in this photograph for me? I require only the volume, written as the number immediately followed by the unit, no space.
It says 130mL
